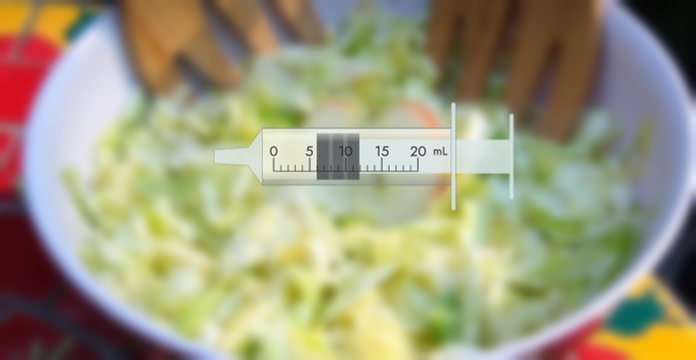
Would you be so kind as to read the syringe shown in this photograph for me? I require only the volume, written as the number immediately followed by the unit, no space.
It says 6mL
